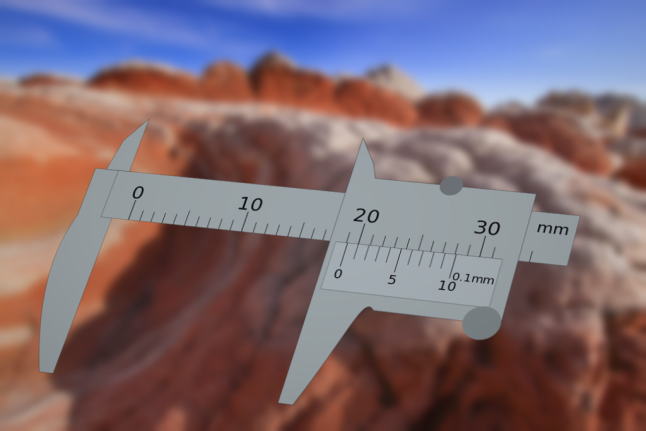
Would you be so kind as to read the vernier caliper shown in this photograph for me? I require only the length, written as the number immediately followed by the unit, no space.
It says 19.1mm
